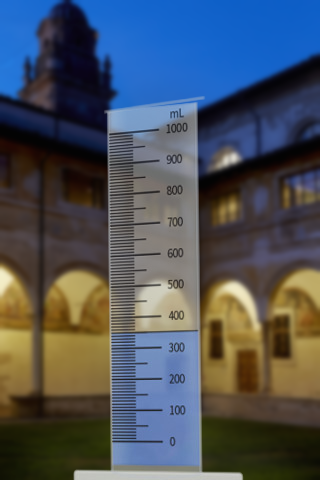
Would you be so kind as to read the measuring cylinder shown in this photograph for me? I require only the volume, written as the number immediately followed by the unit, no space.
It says 350mL
